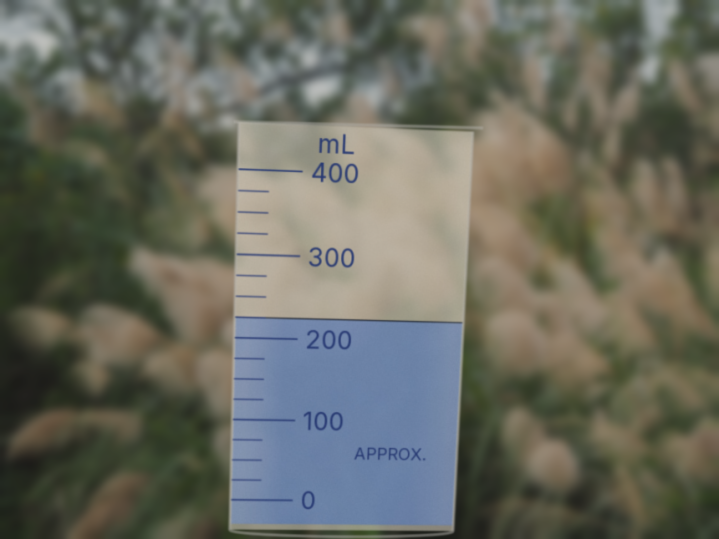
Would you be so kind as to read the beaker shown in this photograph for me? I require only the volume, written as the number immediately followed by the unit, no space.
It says 225mL
